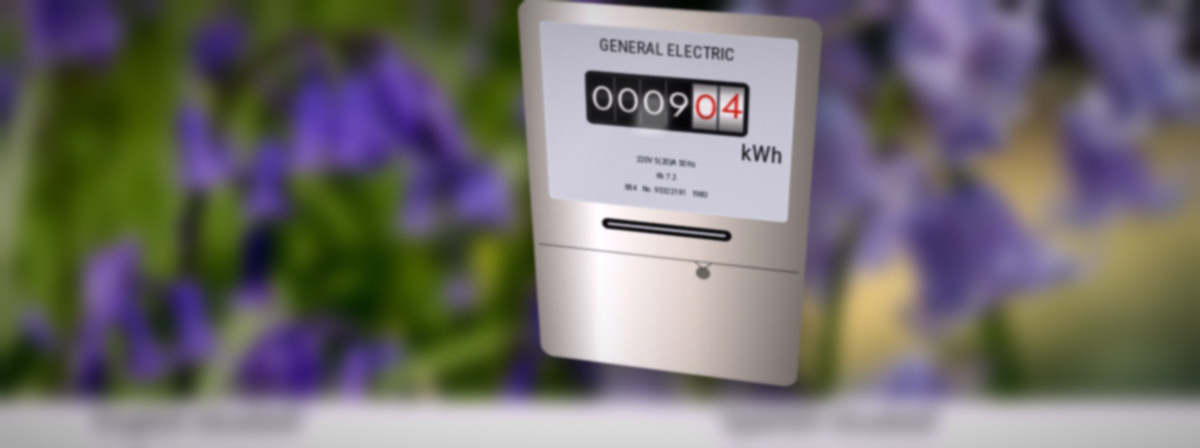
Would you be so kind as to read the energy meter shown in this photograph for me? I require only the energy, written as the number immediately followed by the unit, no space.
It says 9.04kWh
